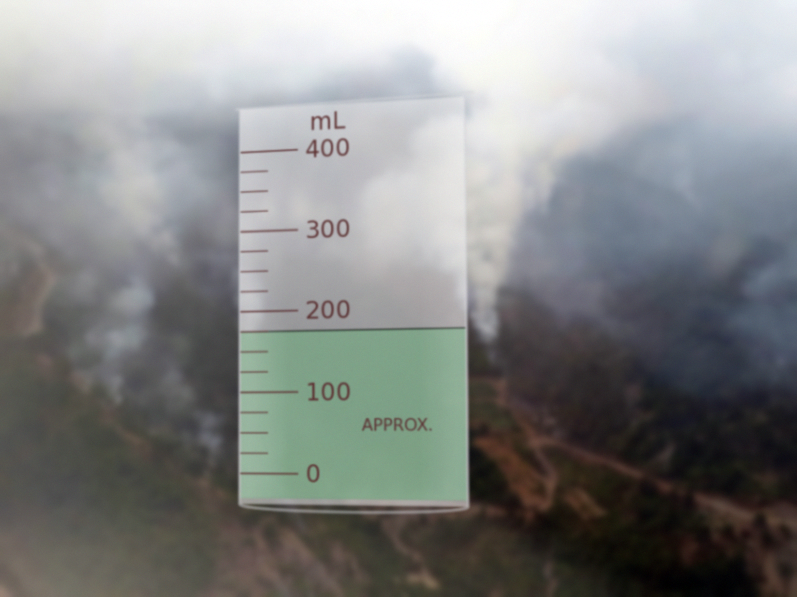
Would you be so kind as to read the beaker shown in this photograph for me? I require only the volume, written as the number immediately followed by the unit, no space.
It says 175mL
